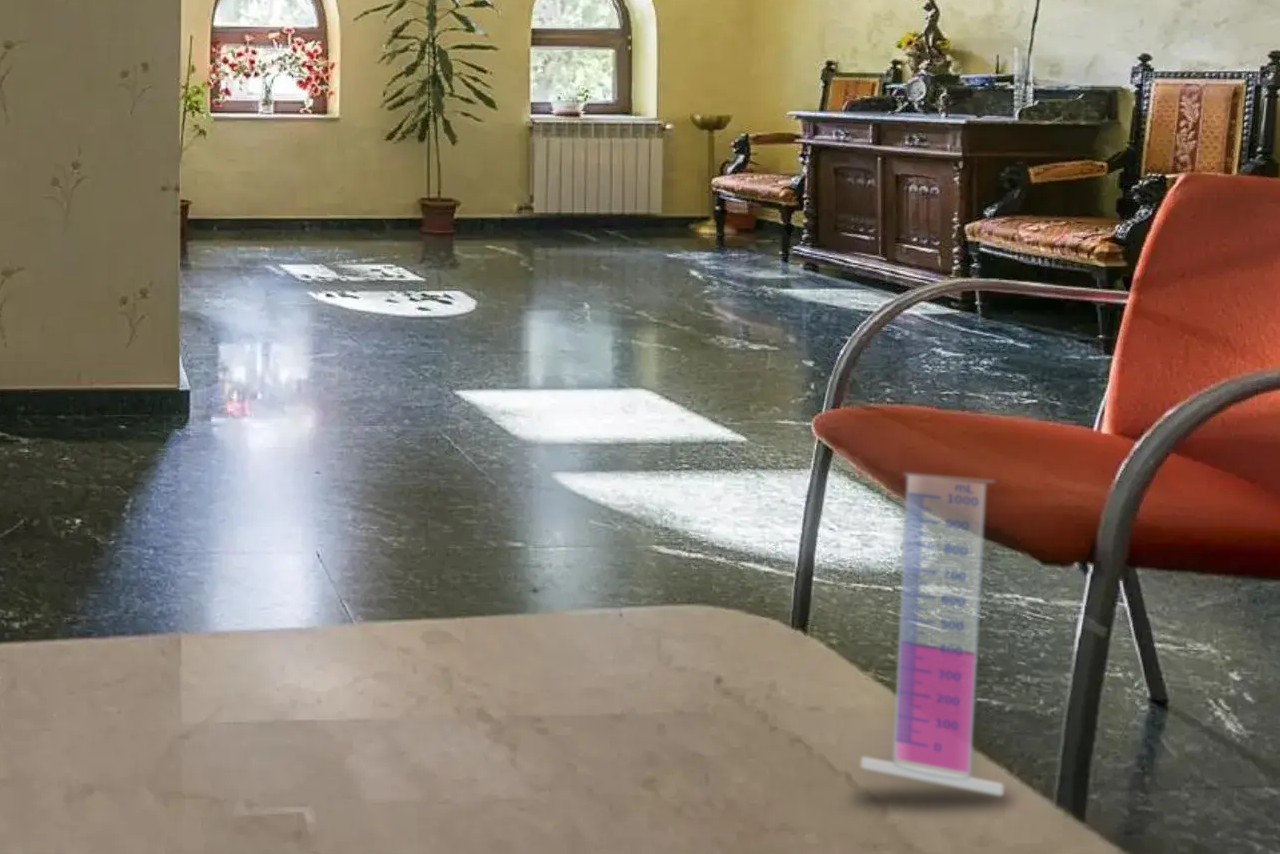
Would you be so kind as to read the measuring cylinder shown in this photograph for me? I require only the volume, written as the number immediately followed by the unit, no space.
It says 400mL
